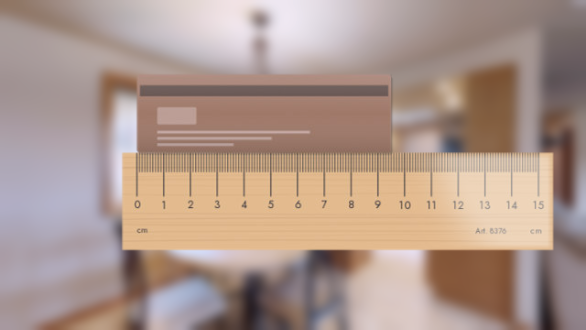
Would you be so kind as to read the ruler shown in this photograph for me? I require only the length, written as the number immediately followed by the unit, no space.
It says 9.5cm
